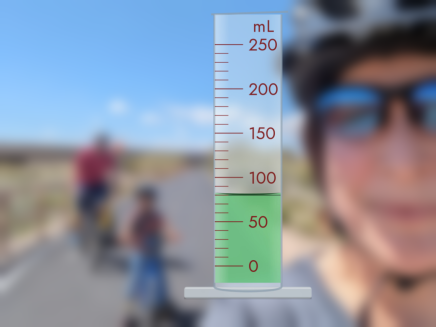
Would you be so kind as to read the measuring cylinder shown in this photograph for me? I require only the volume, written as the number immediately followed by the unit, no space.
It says 80mL
